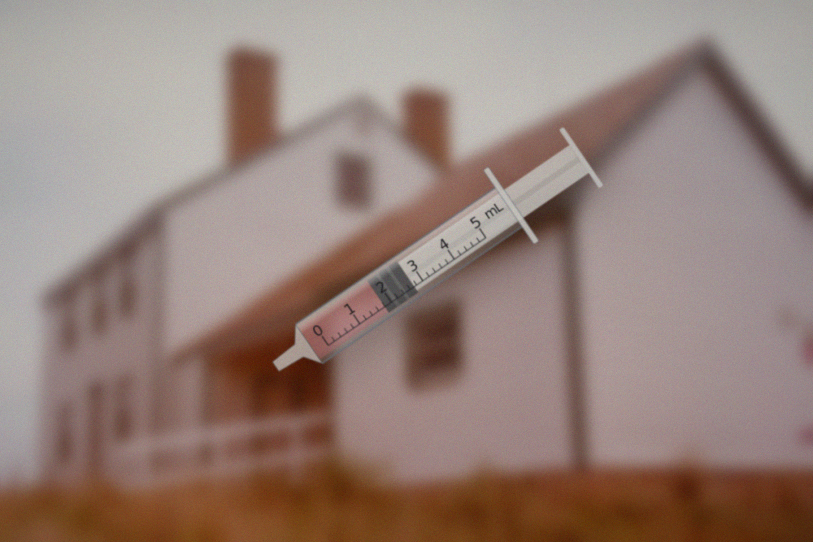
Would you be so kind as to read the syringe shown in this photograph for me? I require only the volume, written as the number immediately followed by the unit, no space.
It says 1.8mL
